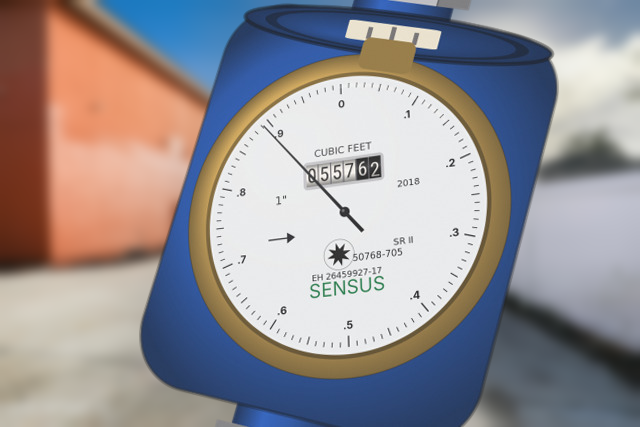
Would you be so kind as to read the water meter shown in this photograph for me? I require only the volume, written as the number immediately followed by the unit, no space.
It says 55761.89ft³
